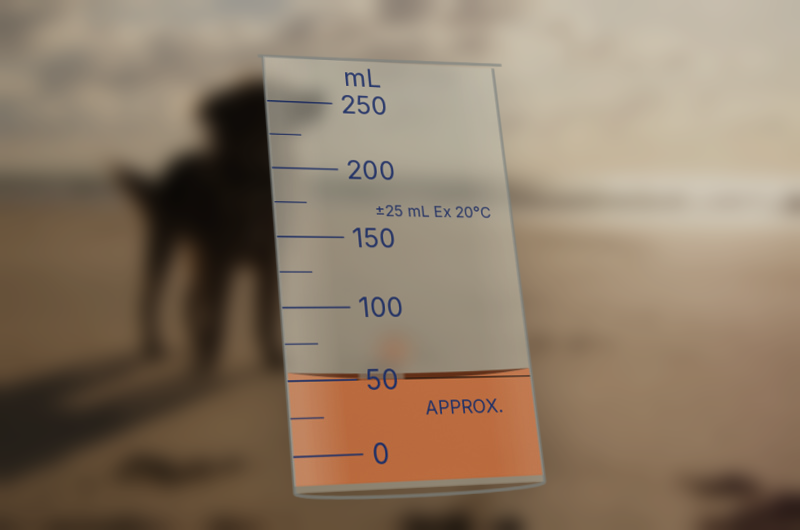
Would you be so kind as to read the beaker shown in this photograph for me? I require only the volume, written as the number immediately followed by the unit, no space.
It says 50mL
